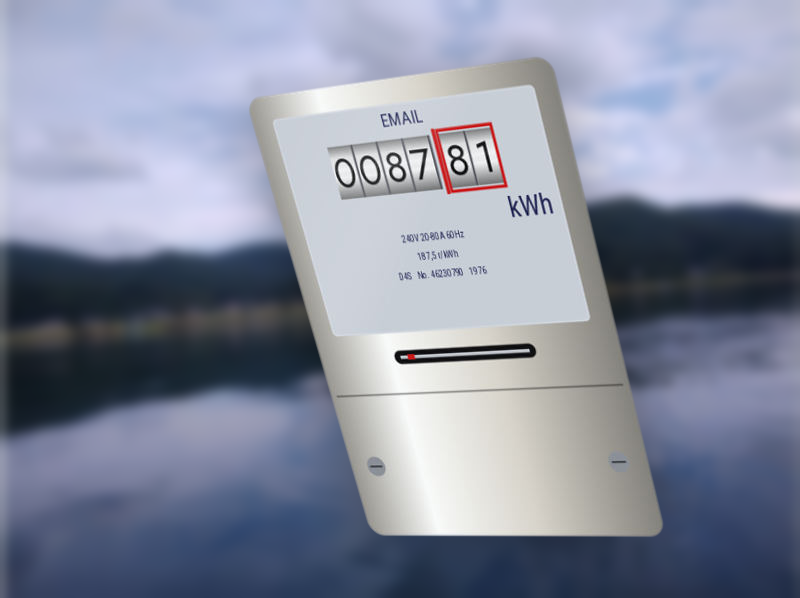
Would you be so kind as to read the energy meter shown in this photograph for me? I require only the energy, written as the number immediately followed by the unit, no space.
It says 87.81kWh
